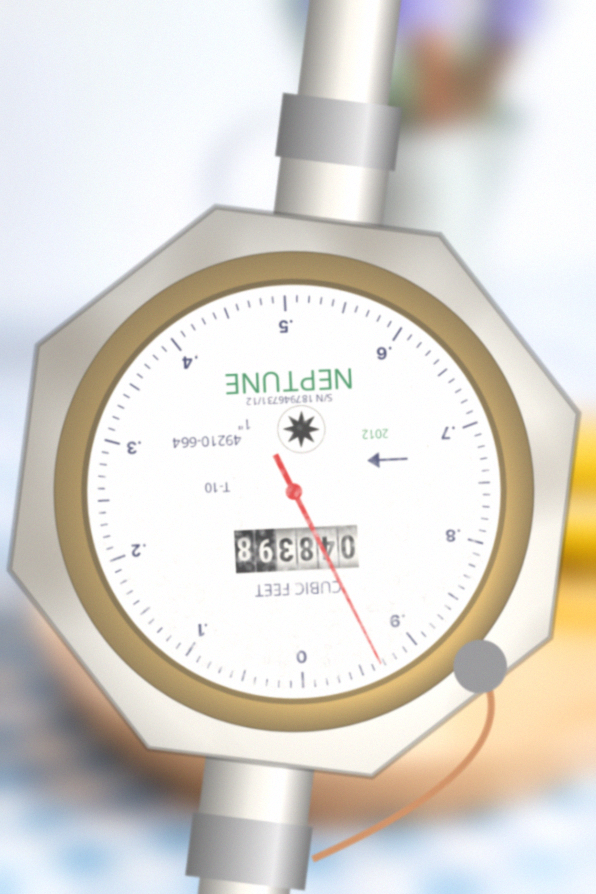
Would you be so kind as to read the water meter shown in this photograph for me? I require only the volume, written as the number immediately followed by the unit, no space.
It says 48397.93ft³
